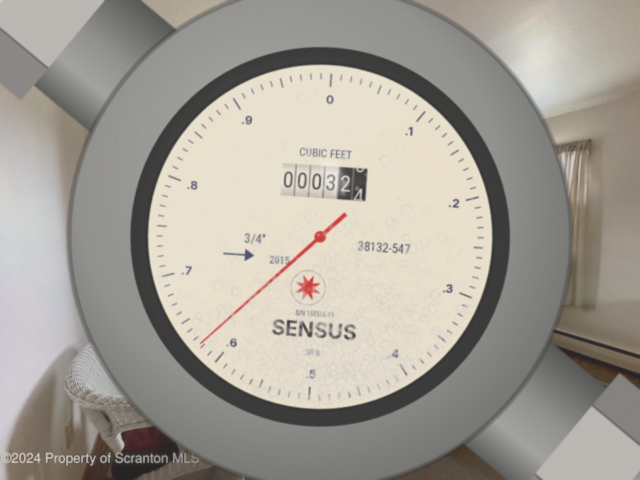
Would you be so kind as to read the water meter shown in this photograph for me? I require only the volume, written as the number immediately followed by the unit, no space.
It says 323.62ft³
